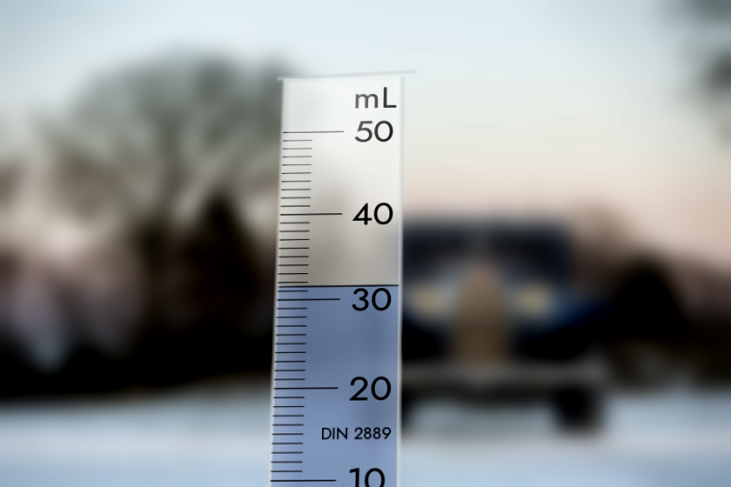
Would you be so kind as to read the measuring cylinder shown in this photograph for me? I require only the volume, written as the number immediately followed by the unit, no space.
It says 31.5mL
